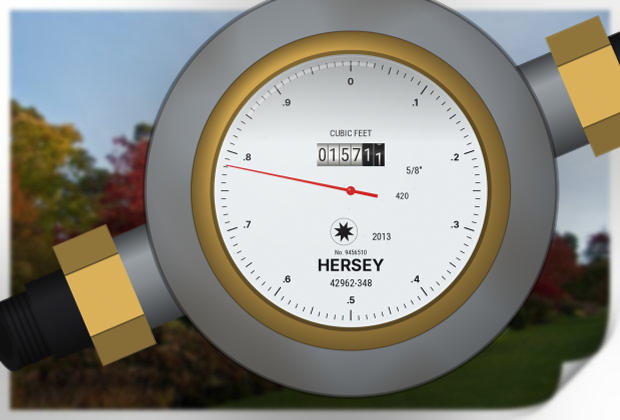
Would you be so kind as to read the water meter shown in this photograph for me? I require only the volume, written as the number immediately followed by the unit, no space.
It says 15710.78ft³
